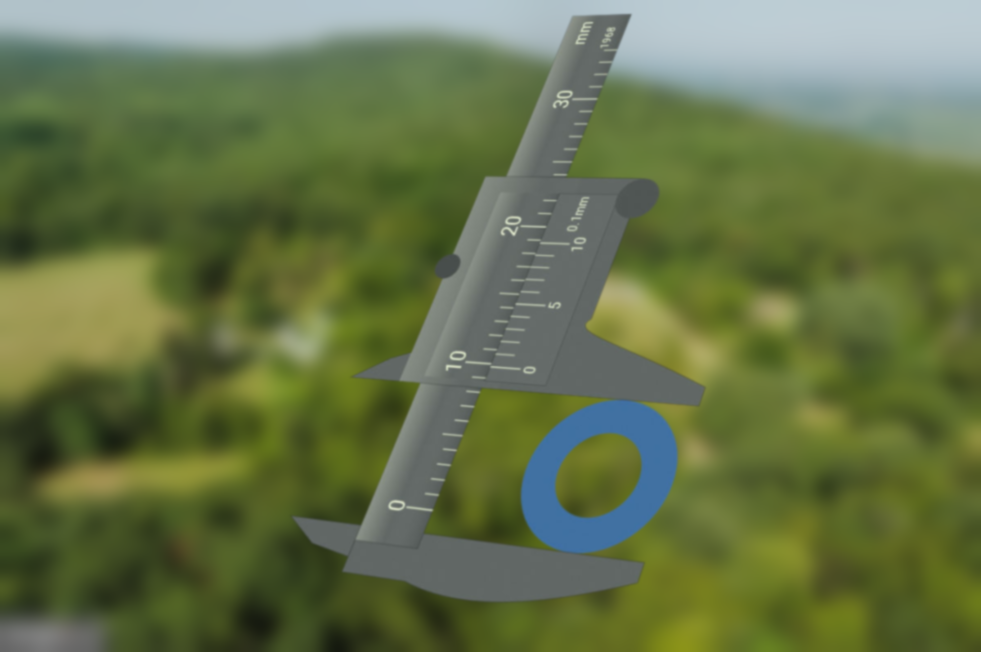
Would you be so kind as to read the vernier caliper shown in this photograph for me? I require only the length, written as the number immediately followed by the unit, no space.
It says 9.8mm
